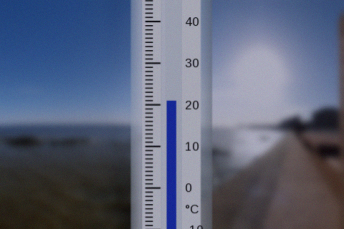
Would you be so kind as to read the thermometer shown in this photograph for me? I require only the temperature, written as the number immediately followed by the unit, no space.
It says 21°C
